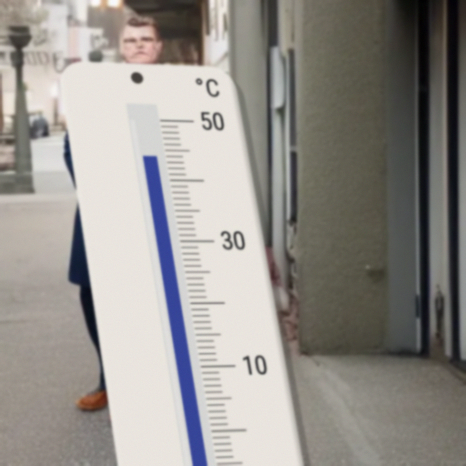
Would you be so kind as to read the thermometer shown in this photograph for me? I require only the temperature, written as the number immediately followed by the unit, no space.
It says 44°C
